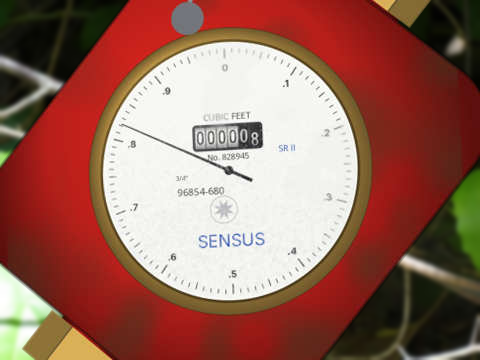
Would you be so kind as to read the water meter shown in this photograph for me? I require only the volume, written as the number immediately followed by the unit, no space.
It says 7.82ft³
